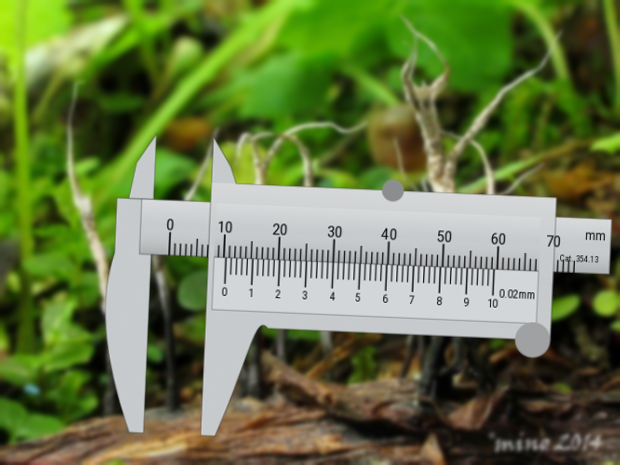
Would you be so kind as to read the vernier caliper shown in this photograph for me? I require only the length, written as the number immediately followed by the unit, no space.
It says 10.4mm
